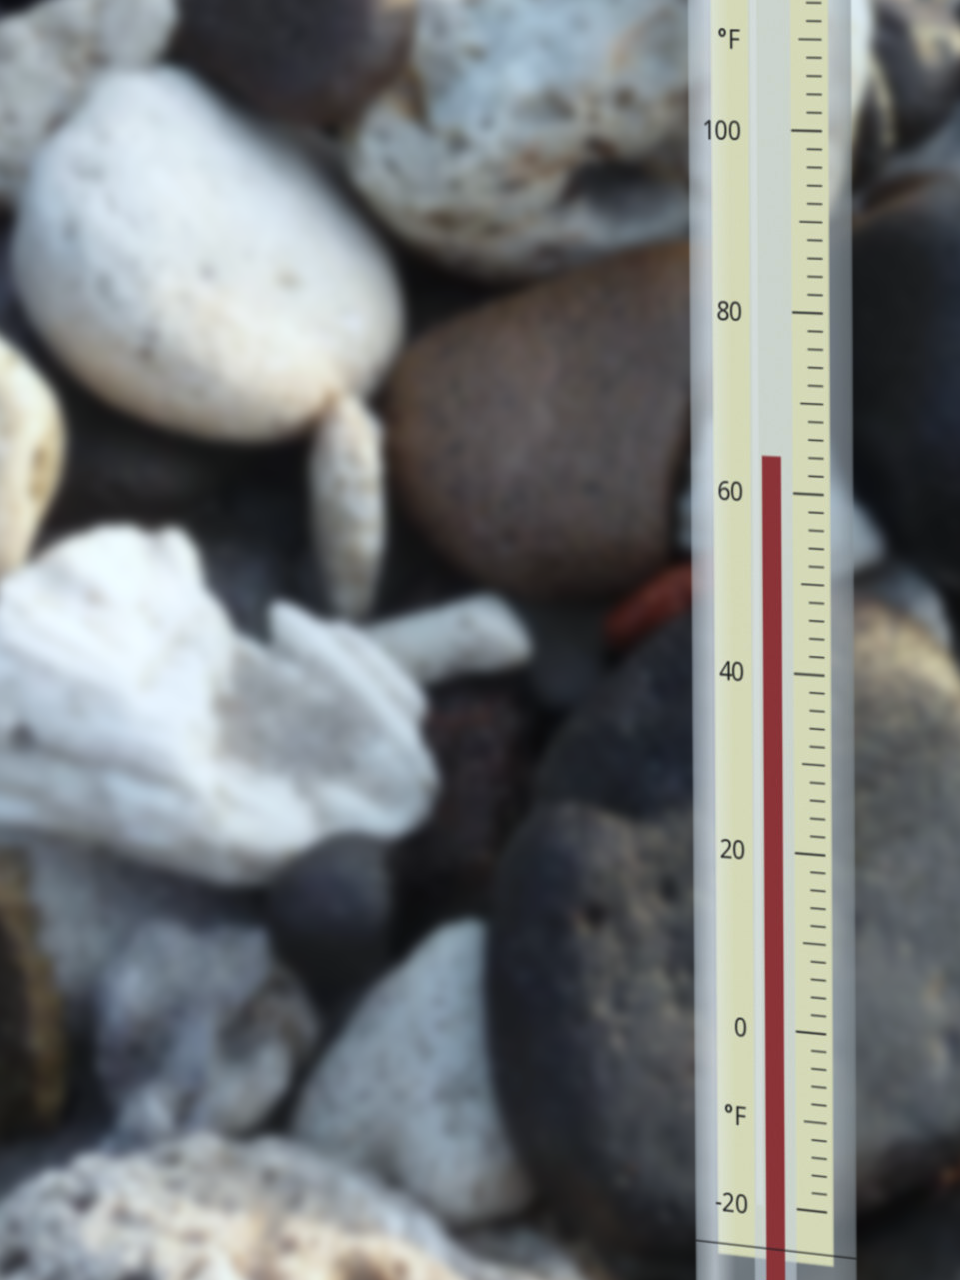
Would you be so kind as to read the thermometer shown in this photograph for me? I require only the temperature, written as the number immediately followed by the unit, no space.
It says 64°F
